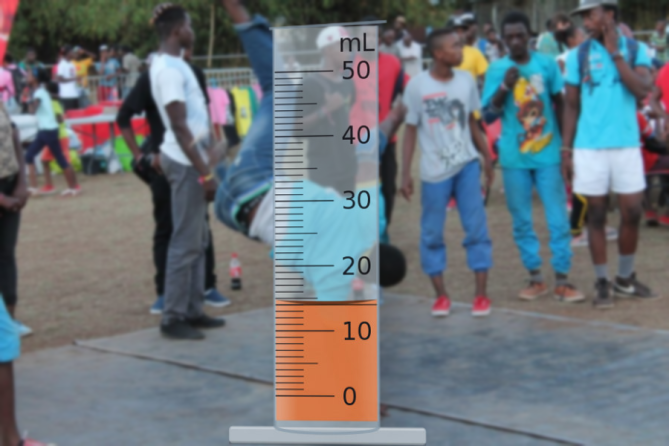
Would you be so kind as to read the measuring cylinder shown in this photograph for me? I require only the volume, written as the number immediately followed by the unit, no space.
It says 14mL
